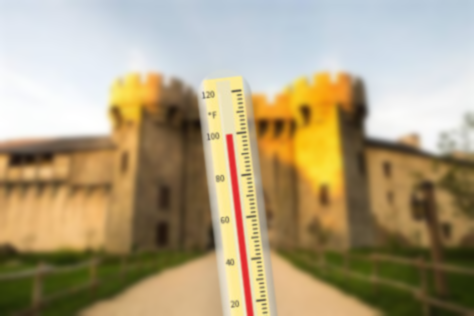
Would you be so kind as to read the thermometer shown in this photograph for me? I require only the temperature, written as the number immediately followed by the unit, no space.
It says 100°F
